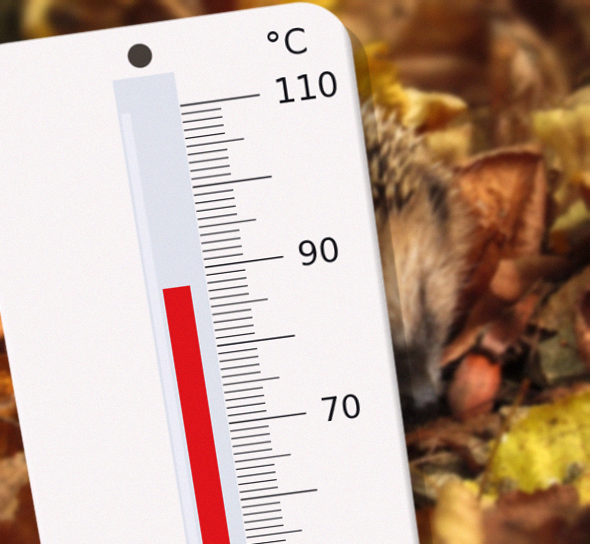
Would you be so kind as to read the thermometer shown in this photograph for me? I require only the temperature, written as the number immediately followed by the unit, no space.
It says 88°C
